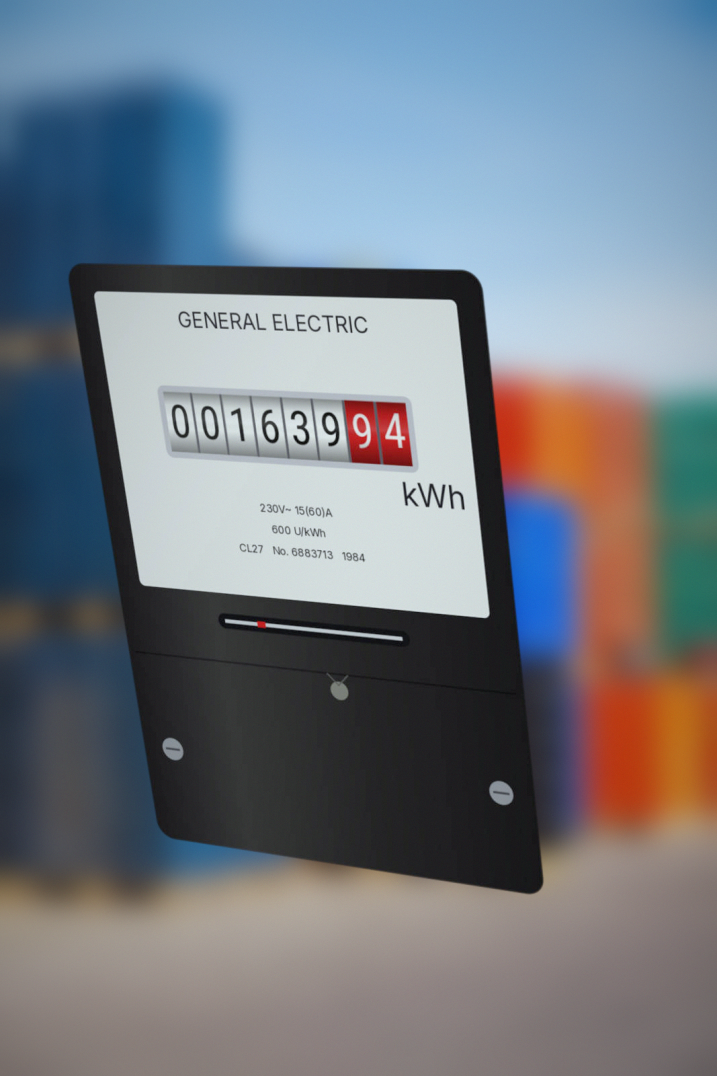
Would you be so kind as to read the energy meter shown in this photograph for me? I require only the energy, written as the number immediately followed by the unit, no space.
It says 1639.94kWh
